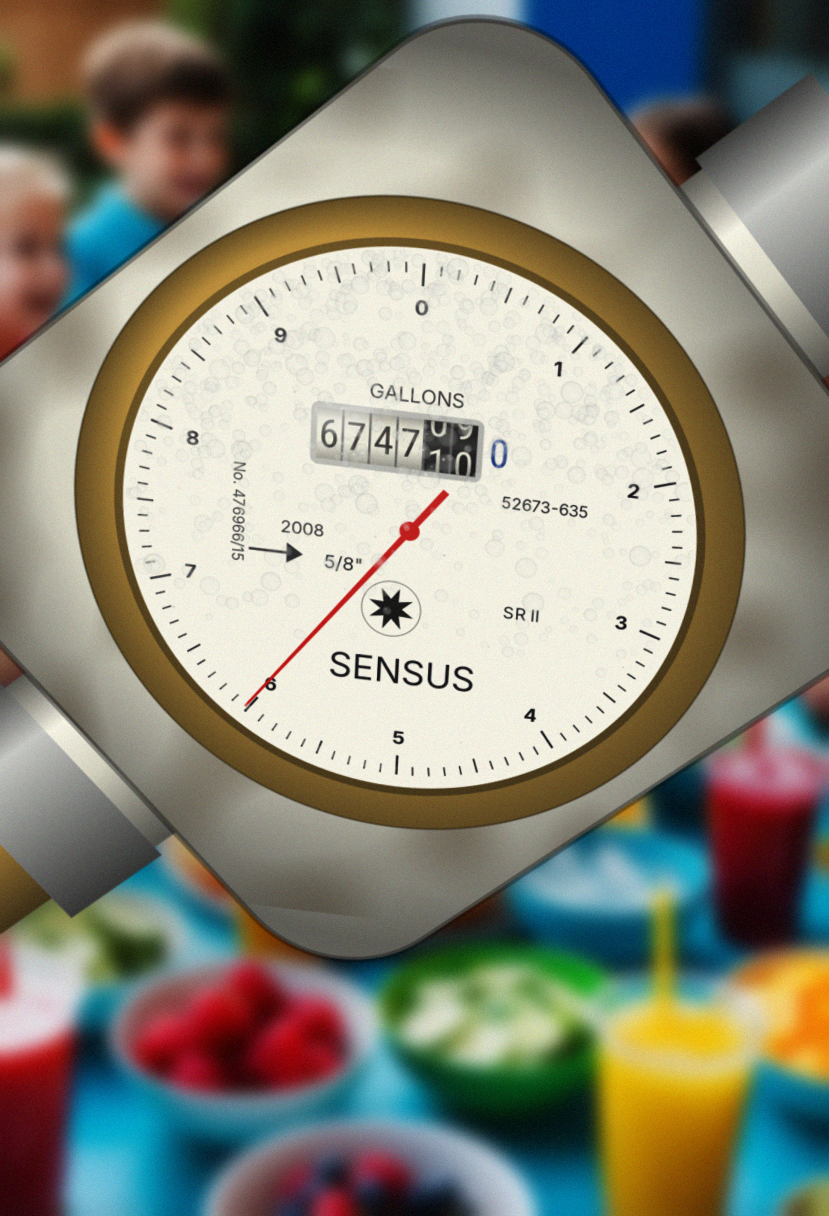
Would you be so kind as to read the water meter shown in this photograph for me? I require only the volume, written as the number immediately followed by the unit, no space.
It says 6747096.0gal
